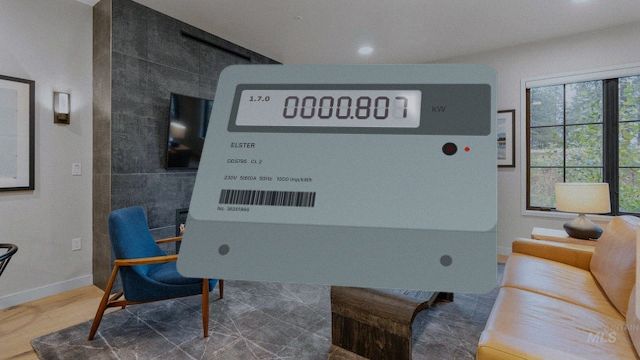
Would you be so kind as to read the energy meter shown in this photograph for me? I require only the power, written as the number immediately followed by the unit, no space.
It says 0.807kW
